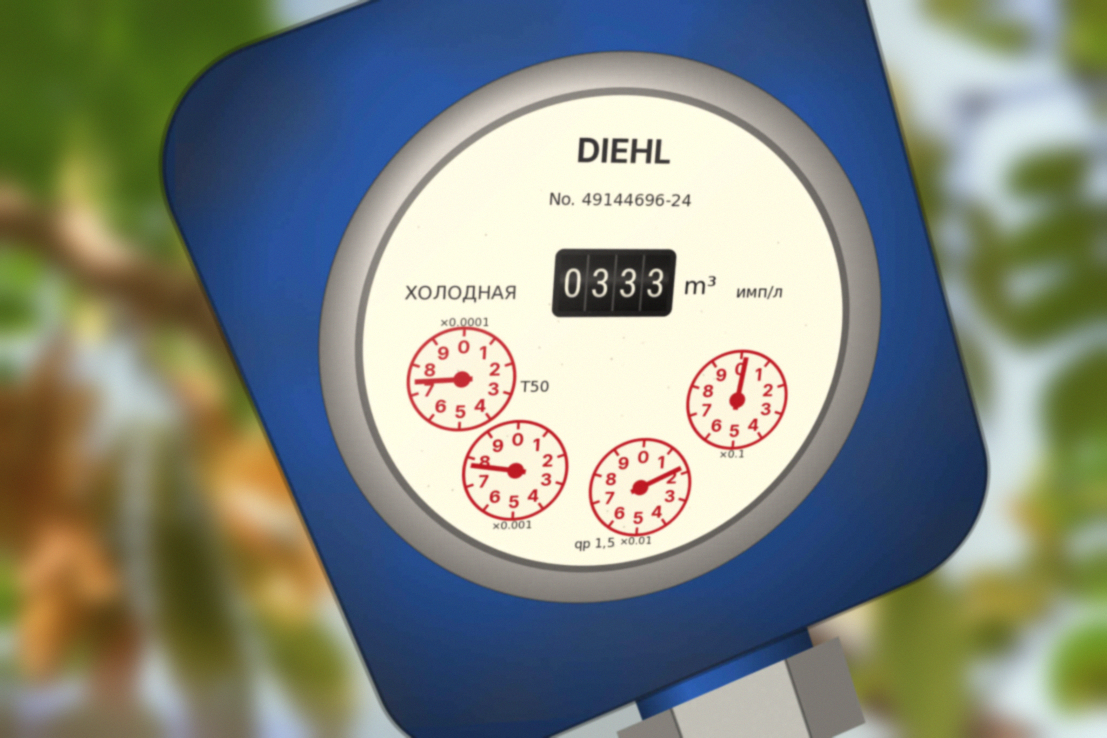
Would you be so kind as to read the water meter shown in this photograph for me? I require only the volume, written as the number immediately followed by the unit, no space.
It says 333.0177m³
